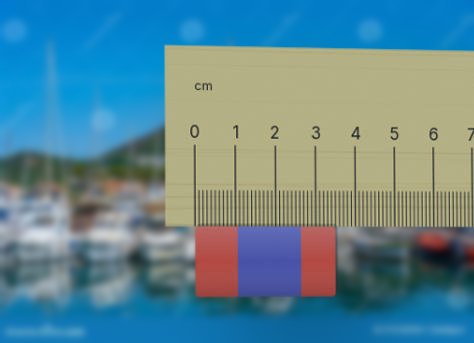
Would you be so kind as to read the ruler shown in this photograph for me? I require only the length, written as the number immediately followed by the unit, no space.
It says 3.5cm
